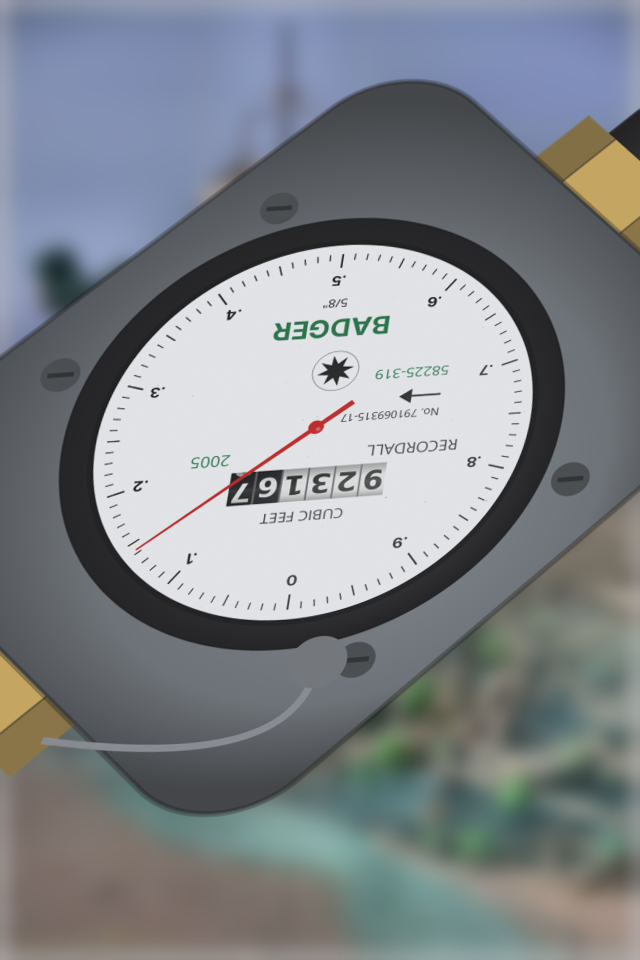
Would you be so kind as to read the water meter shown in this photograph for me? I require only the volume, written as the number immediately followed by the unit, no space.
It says 923167.14ft³
